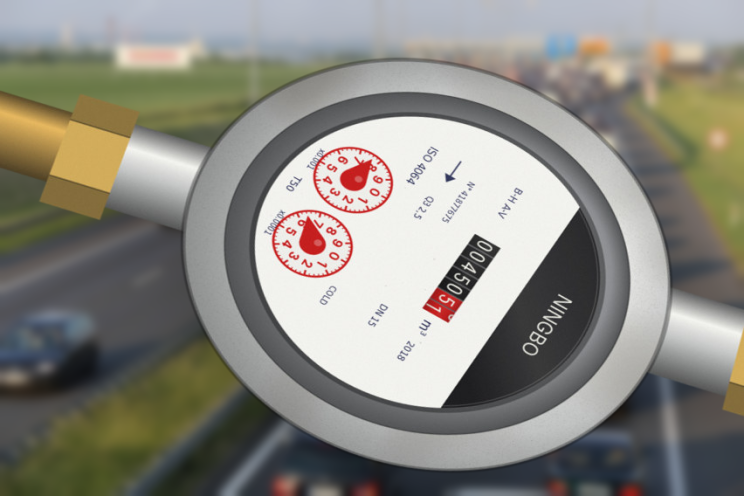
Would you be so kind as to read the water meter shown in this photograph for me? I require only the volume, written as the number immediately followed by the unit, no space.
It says 450.5076m³
